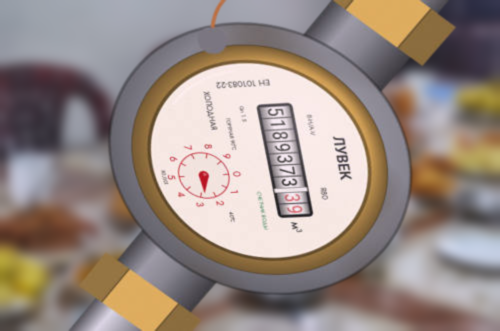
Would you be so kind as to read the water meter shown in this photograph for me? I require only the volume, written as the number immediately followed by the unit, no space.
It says 5189373.392m³
